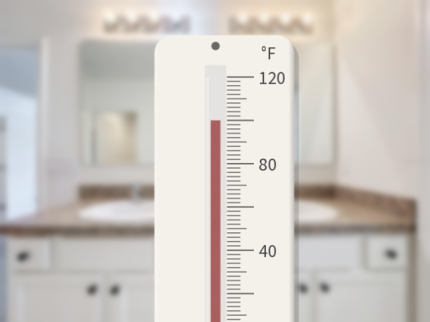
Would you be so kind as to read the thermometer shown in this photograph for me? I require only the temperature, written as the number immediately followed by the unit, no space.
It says 100°F
